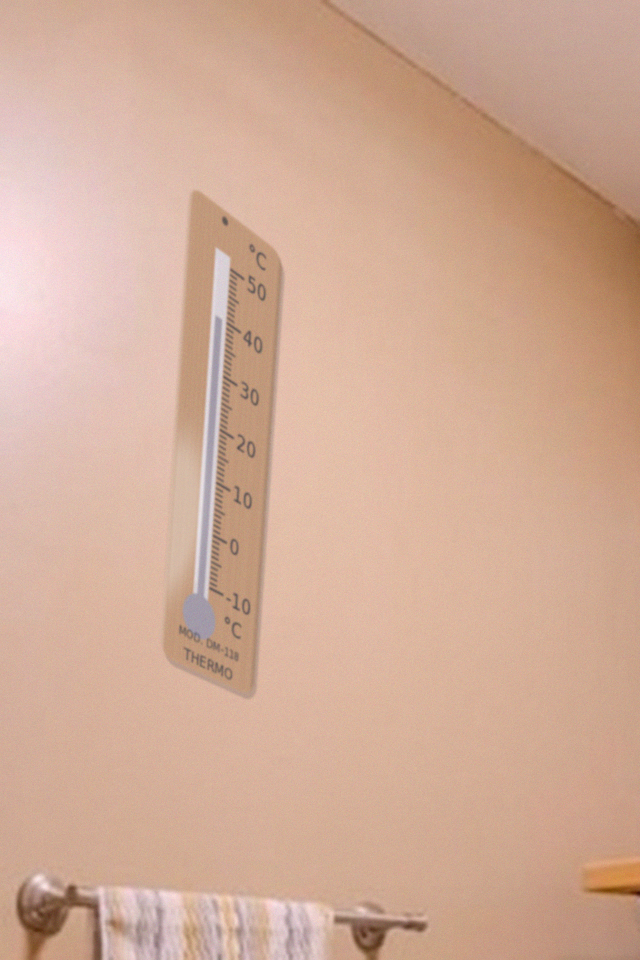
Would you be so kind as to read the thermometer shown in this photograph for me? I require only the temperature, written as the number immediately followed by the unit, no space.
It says 40°C
